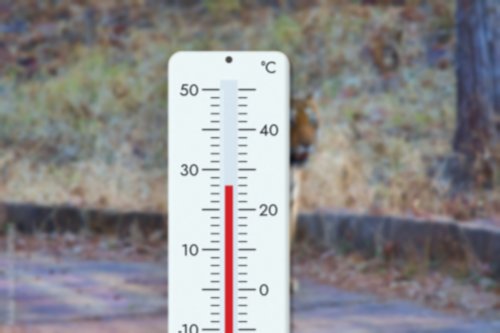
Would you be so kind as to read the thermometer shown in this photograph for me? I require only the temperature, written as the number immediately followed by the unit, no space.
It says 26°C
